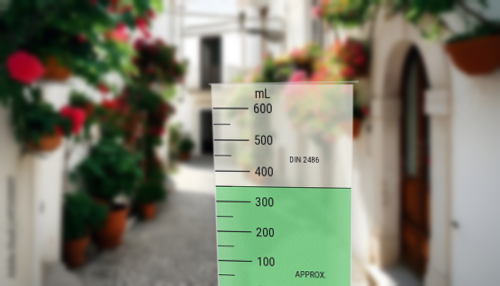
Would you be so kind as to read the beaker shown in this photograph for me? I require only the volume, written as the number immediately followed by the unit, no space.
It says 350mL
